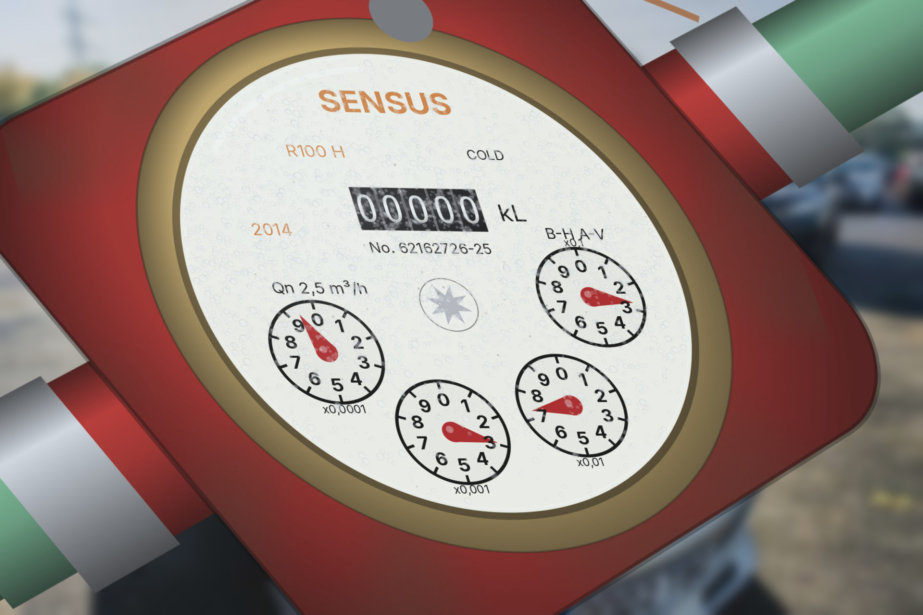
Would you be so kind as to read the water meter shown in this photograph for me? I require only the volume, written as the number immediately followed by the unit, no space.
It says 0.2729kL
